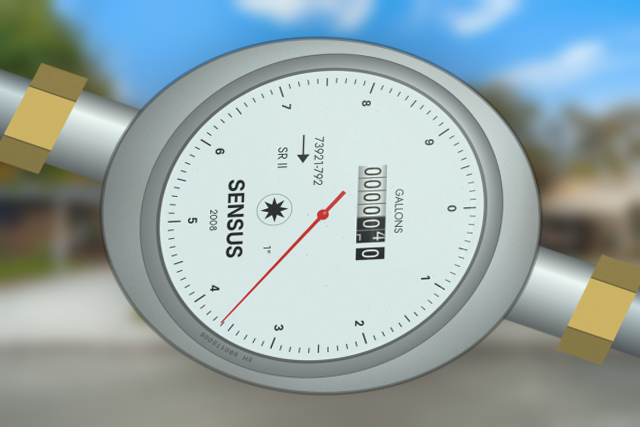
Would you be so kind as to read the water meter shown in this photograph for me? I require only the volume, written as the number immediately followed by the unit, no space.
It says 43.6gal
